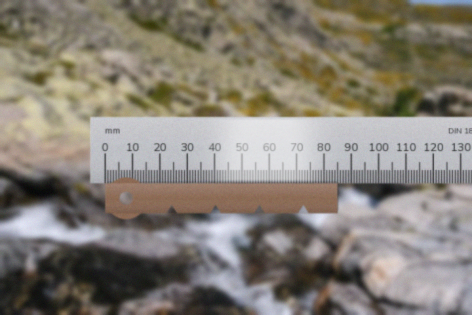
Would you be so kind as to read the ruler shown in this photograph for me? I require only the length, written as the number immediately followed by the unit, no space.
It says 85mm
